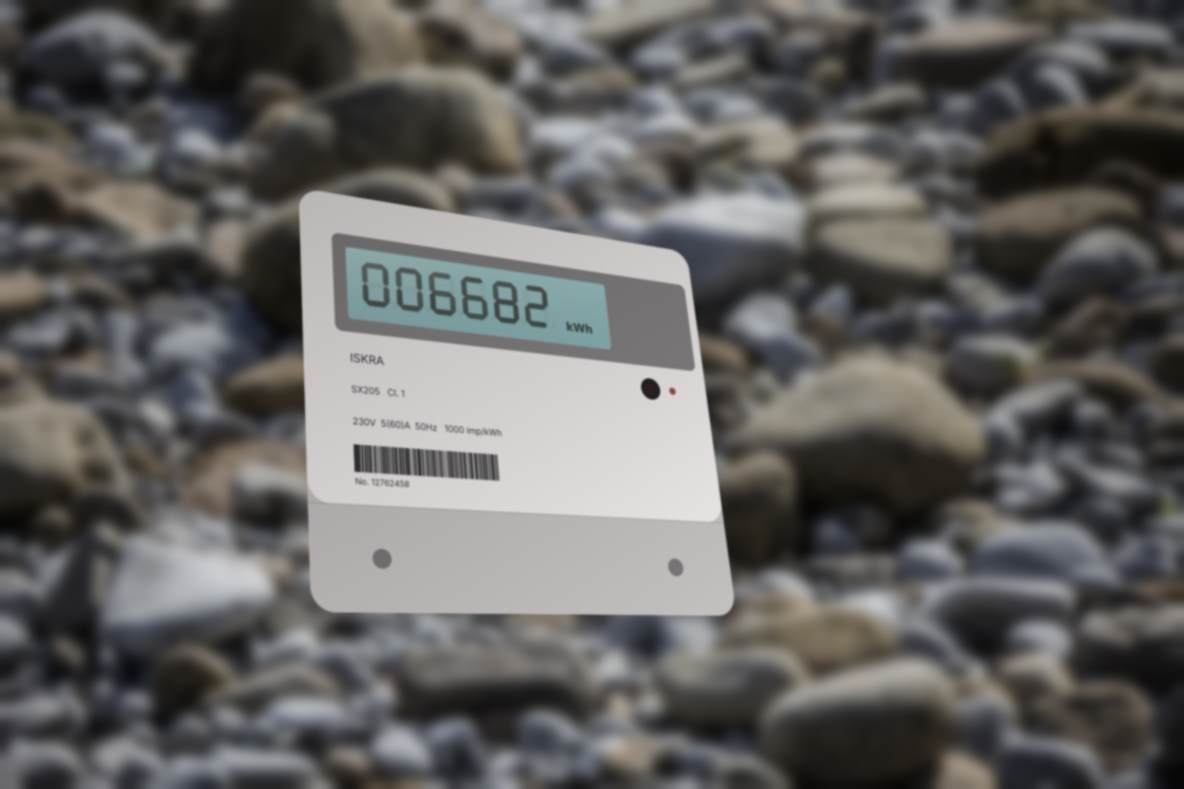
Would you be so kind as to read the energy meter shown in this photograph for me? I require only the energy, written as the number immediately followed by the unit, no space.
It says 6682kWh
